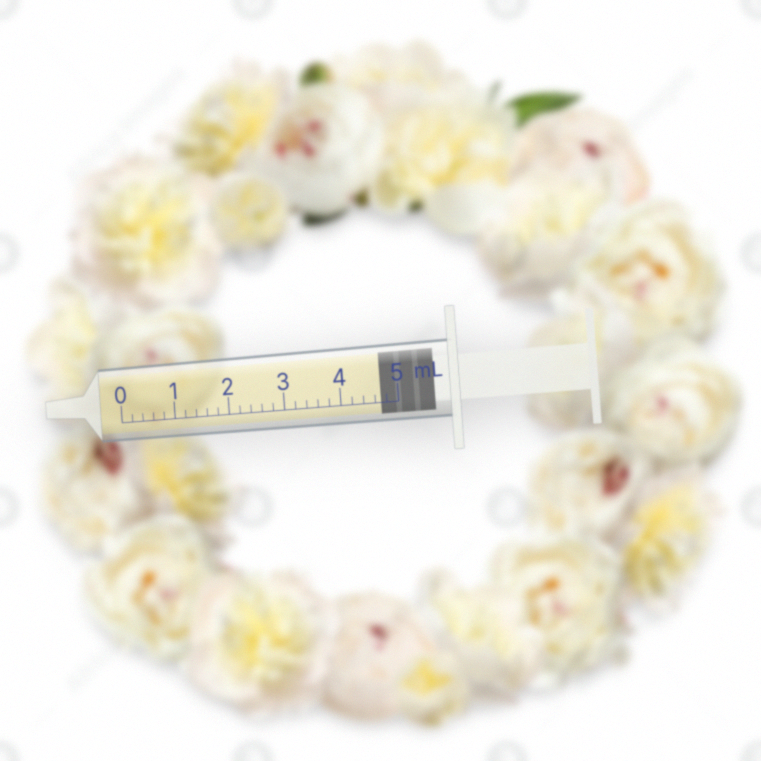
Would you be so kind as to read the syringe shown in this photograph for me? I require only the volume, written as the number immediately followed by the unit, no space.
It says 4.7mL
